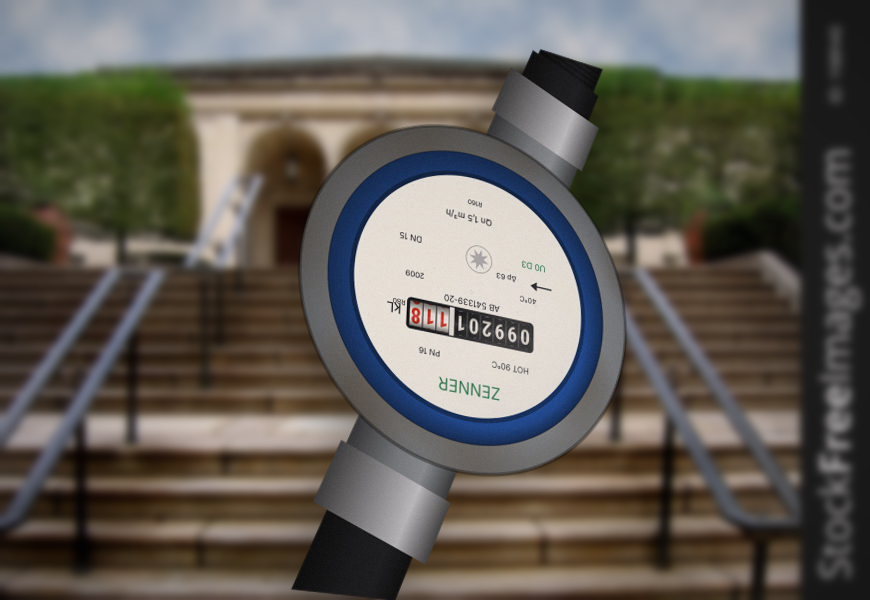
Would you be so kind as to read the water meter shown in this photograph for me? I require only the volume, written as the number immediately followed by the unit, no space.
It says 99201.118kL
